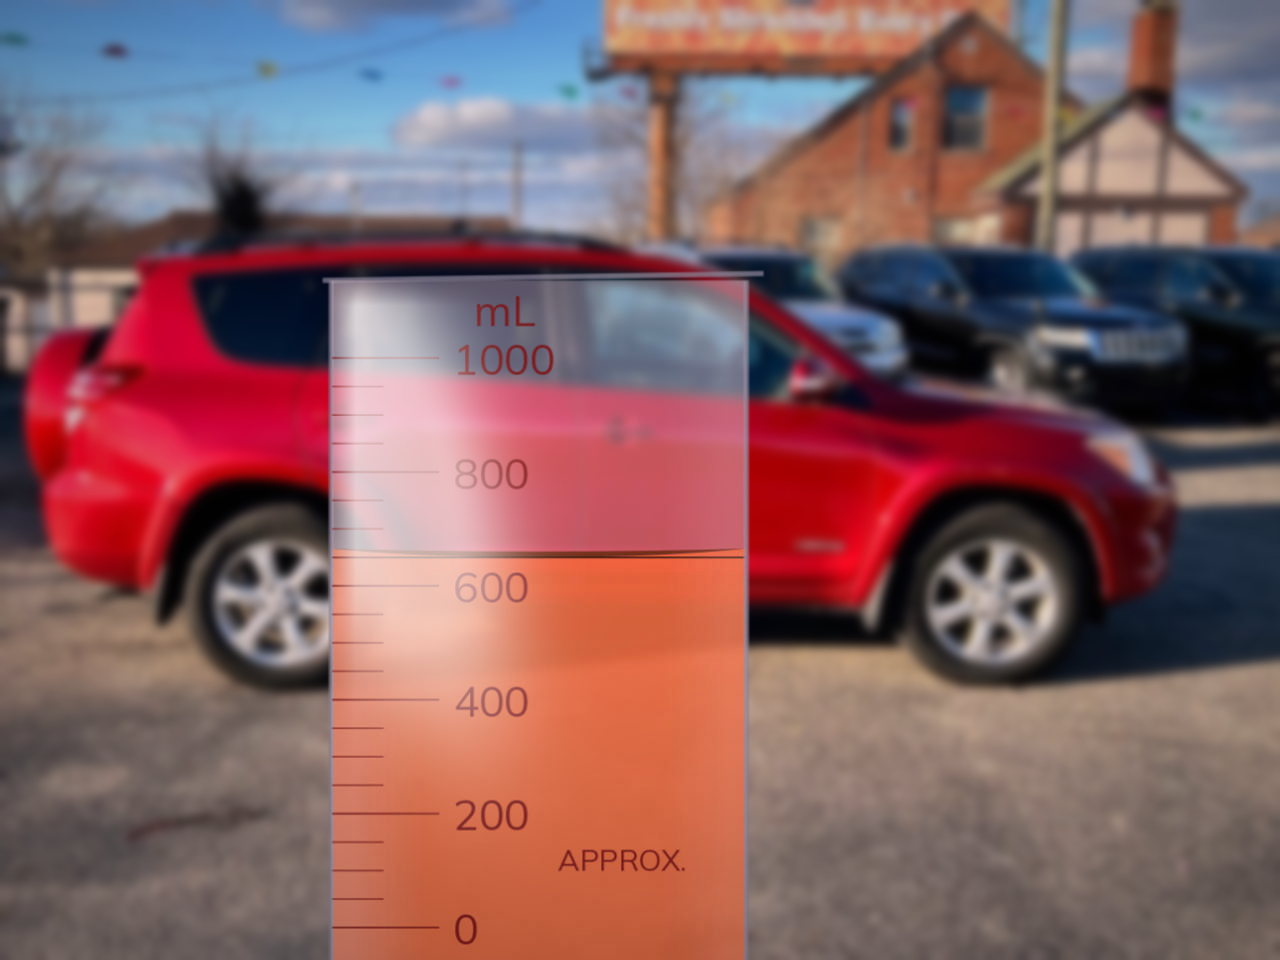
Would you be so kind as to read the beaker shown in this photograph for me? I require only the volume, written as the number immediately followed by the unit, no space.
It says 650mL
